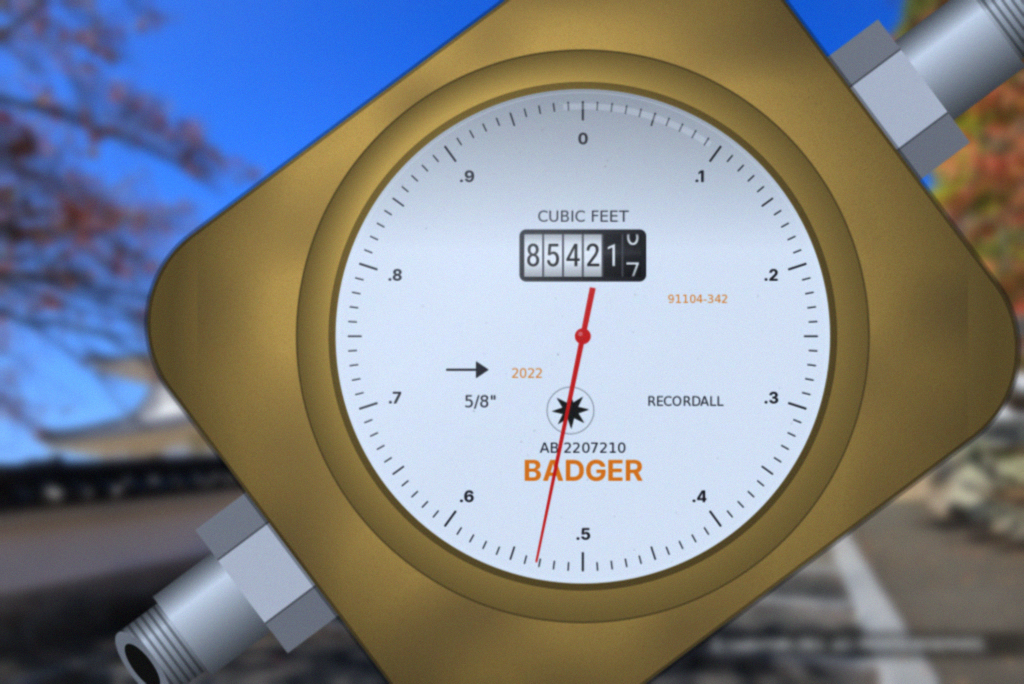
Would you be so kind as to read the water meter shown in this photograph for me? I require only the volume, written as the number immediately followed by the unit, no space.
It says 854216.53ft³
